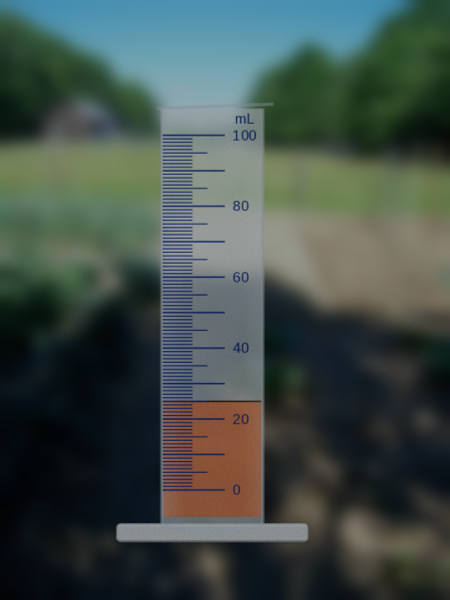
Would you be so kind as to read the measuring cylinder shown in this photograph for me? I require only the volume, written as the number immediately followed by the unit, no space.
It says 25mL
